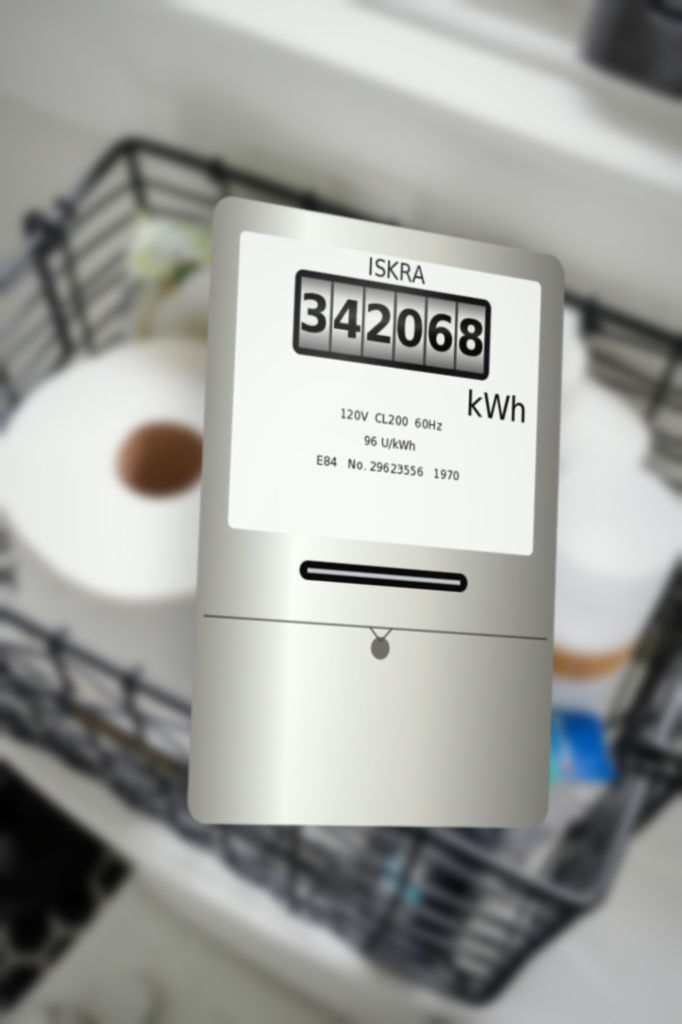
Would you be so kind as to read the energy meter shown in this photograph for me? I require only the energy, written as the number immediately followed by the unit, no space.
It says 342068kWh
